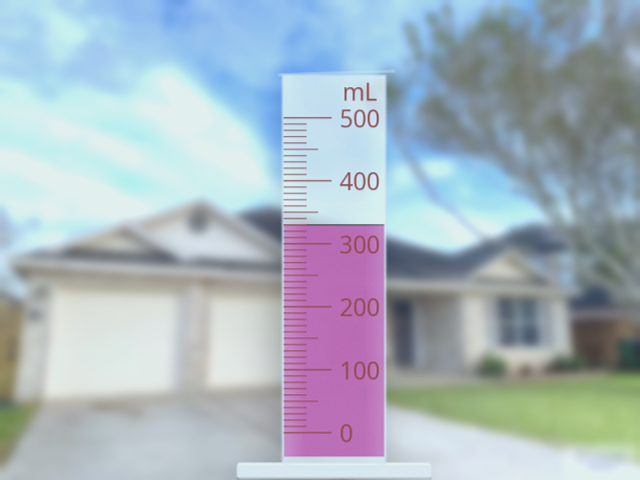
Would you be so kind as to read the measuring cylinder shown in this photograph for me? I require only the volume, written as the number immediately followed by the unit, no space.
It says 330mL
